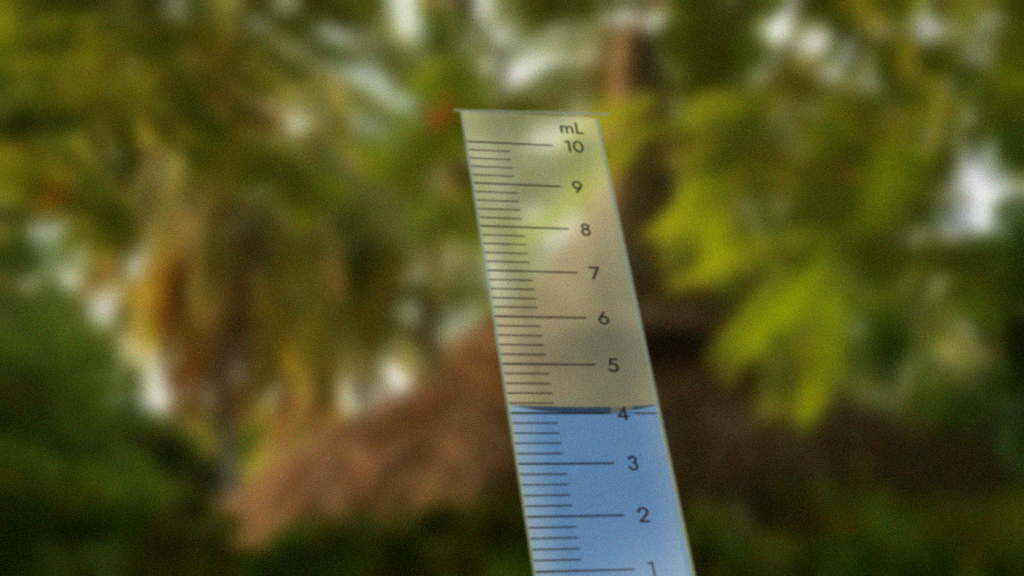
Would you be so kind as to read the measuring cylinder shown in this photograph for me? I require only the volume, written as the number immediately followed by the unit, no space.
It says 4mL
